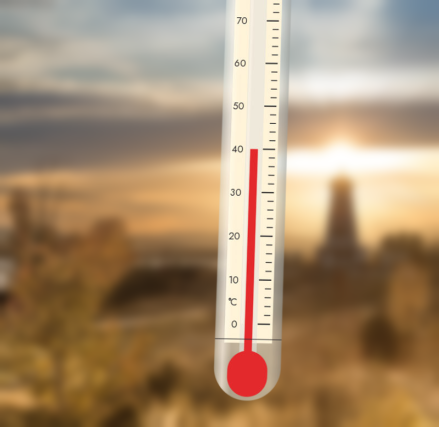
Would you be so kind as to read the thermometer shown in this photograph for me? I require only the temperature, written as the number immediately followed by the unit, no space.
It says 40°C
